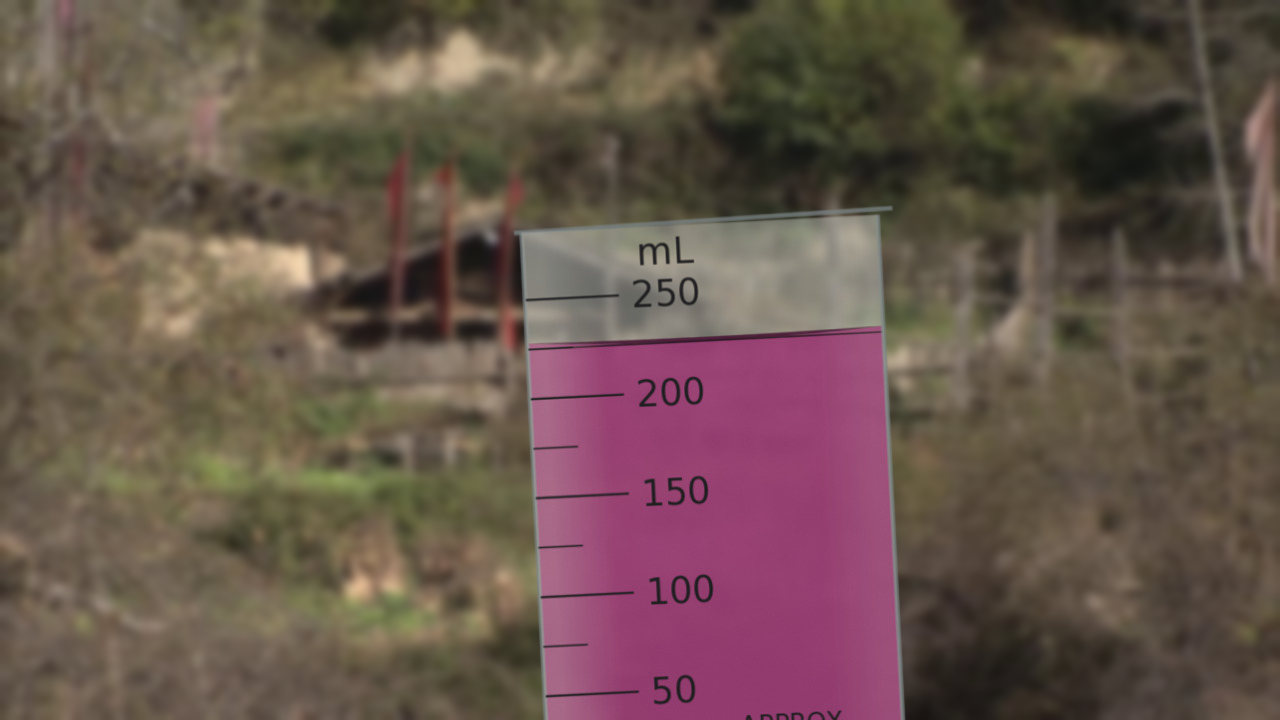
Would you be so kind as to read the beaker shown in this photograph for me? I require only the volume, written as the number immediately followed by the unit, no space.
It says 225mL
